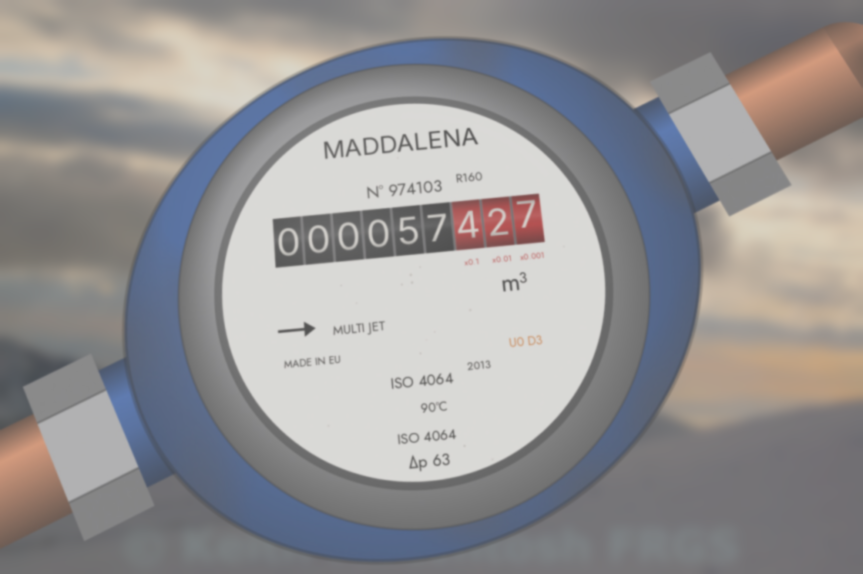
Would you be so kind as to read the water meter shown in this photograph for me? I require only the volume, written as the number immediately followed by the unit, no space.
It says 57.427m³
